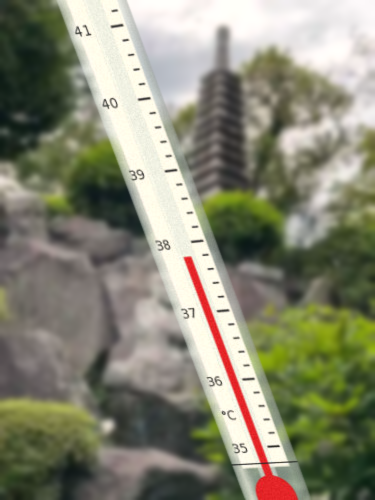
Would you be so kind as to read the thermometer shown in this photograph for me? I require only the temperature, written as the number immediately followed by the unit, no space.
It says 37.8°C
